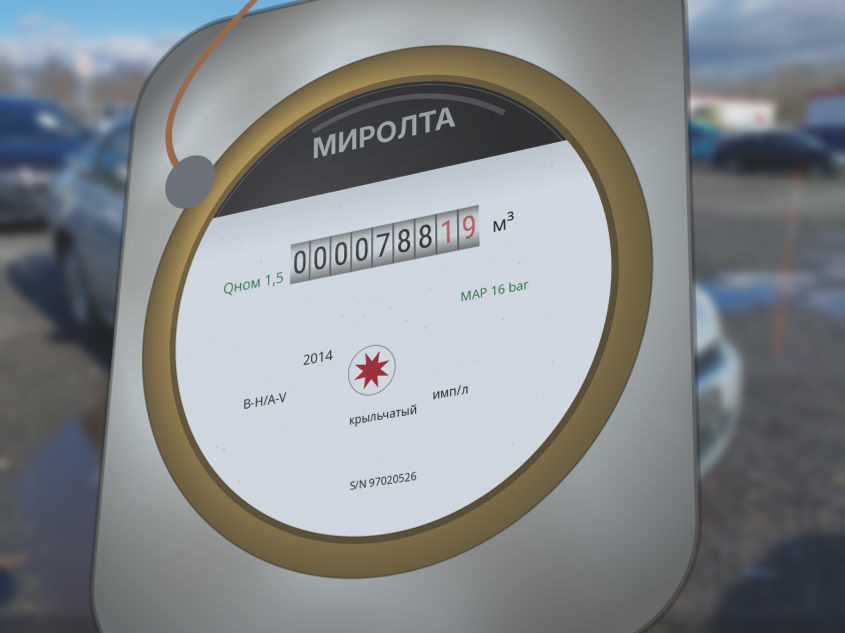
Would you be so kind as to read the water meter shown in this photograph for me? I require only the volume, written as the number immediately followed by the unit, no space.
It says 788.19m³
